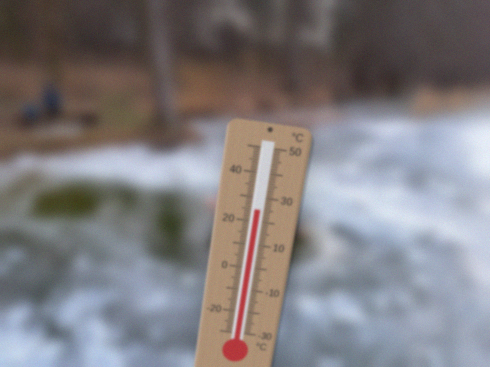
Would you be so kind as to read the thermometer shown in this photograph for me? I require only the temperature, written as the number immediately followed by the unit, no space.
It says 25°C
